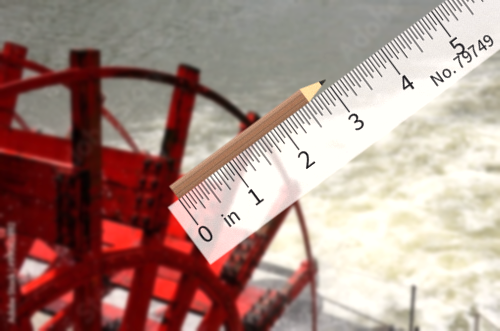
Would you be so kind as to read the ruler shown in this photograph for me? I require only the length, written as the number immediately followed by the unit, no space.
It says 3in
